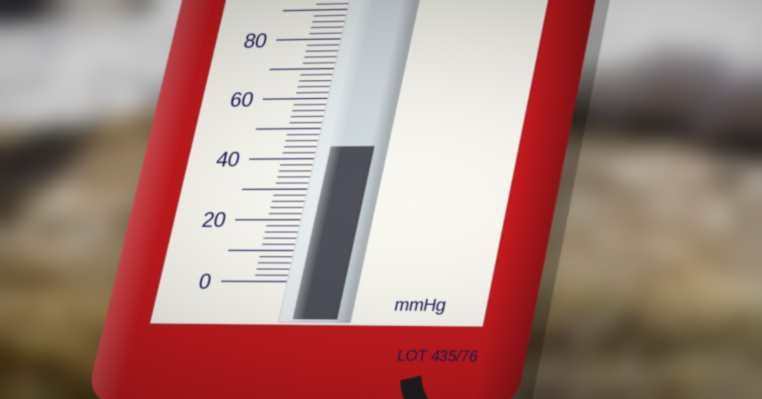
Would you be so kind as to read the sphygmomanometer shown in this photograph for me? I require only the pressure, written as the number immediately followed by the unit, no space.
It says 44mmHg
